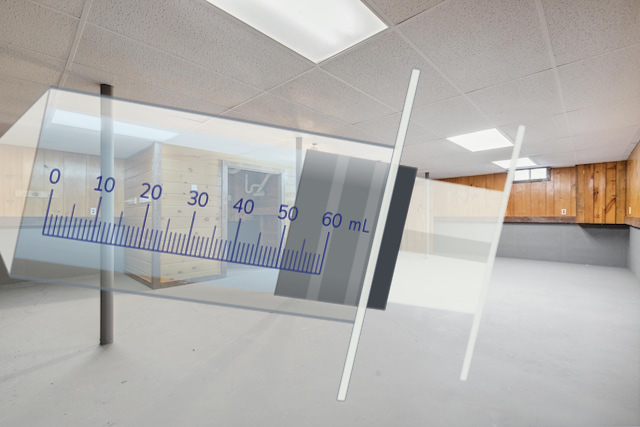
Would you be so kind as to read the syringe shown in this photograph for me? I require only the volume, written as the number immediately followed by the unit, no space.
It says 51mL
